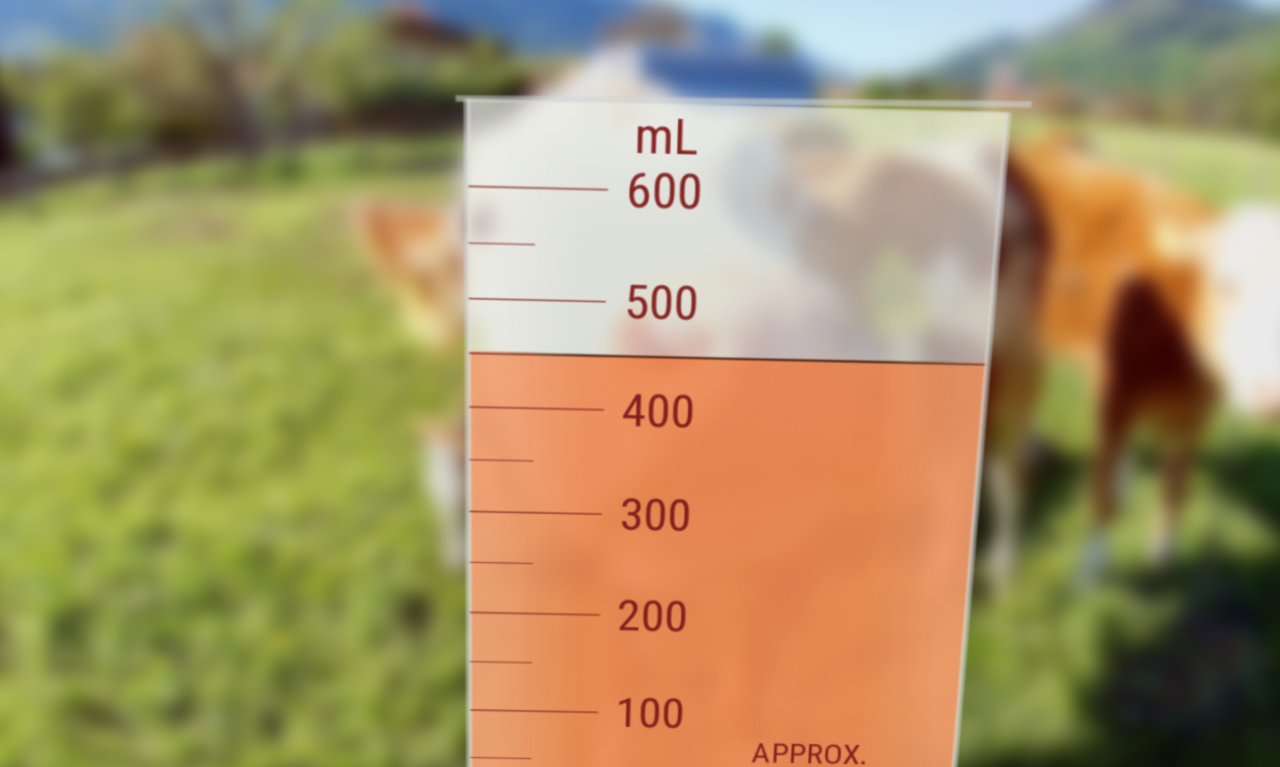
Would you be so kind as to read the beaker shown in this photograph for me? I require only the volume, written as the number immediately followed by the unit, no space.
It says 450mL
